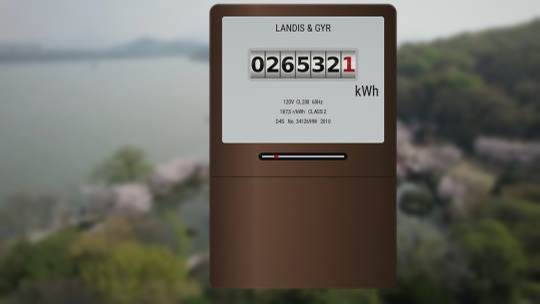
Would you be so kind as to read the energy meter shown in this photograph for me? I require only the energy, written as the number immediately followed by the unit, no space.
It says 26532.1kWh
